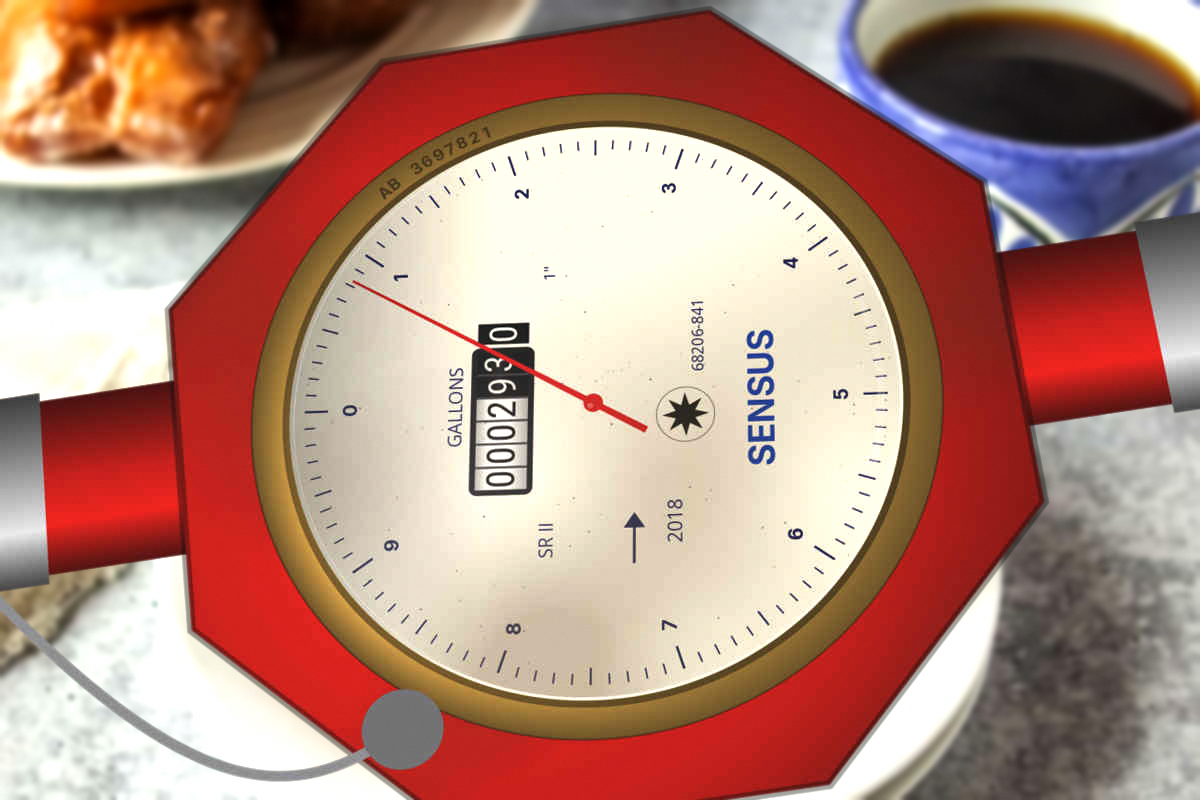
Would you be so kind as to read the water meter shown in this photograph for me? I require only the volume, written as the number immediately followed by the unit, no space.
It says 2930.8gal
